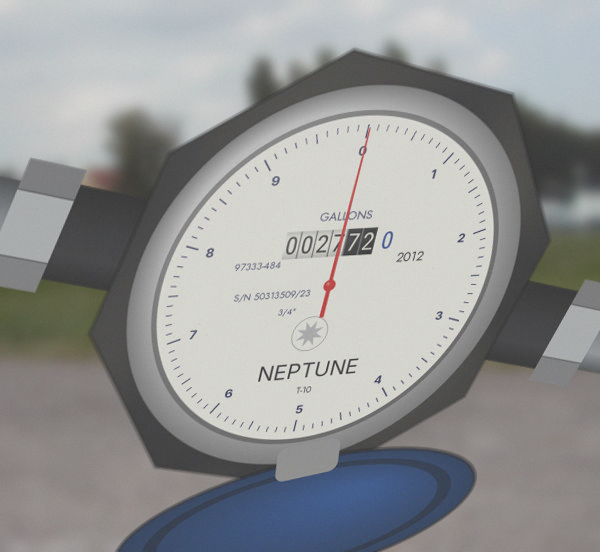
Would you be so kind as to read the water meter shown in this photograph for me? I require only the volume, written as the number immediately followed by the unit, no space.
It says 27720.0gal
